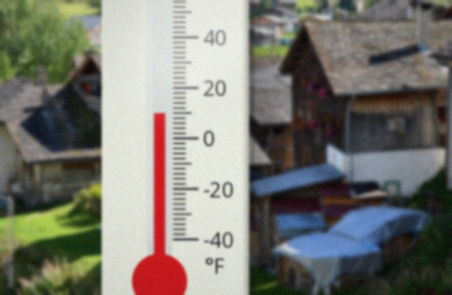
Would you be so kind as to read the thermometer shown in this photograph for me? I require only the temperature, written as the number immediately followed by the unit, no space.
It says 10°F
